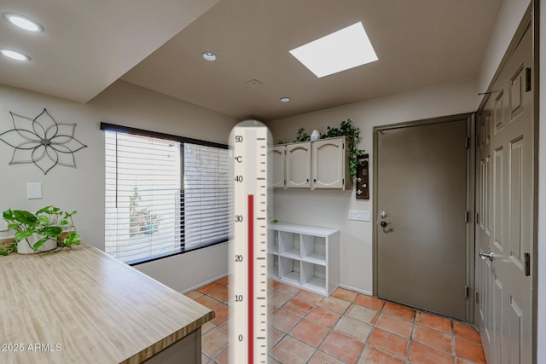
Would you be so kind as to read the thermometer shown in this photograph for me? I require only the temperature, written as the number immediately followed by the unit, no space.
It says 36°C
